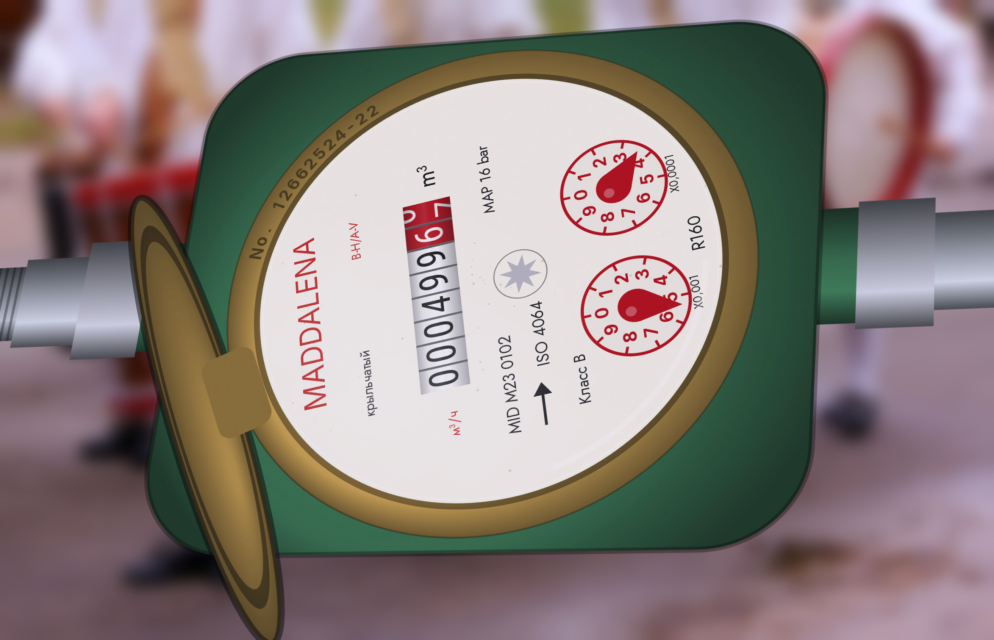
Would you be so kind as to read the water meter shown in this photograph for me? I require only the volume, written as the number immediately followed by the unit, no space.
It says 499.6653m³
